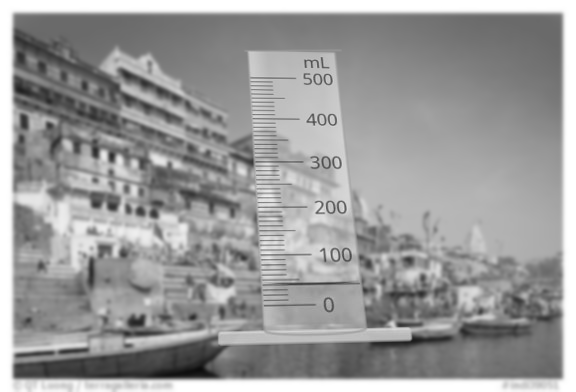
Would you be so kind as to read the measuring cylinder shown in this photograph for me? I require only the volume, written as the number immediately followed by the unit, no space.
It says 40mL
